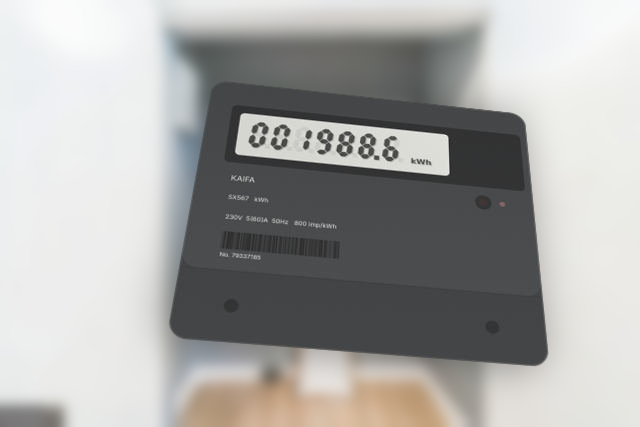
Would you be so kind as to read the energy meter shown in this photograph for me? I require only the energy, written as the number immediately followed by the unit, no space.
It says 1988.6kWh
